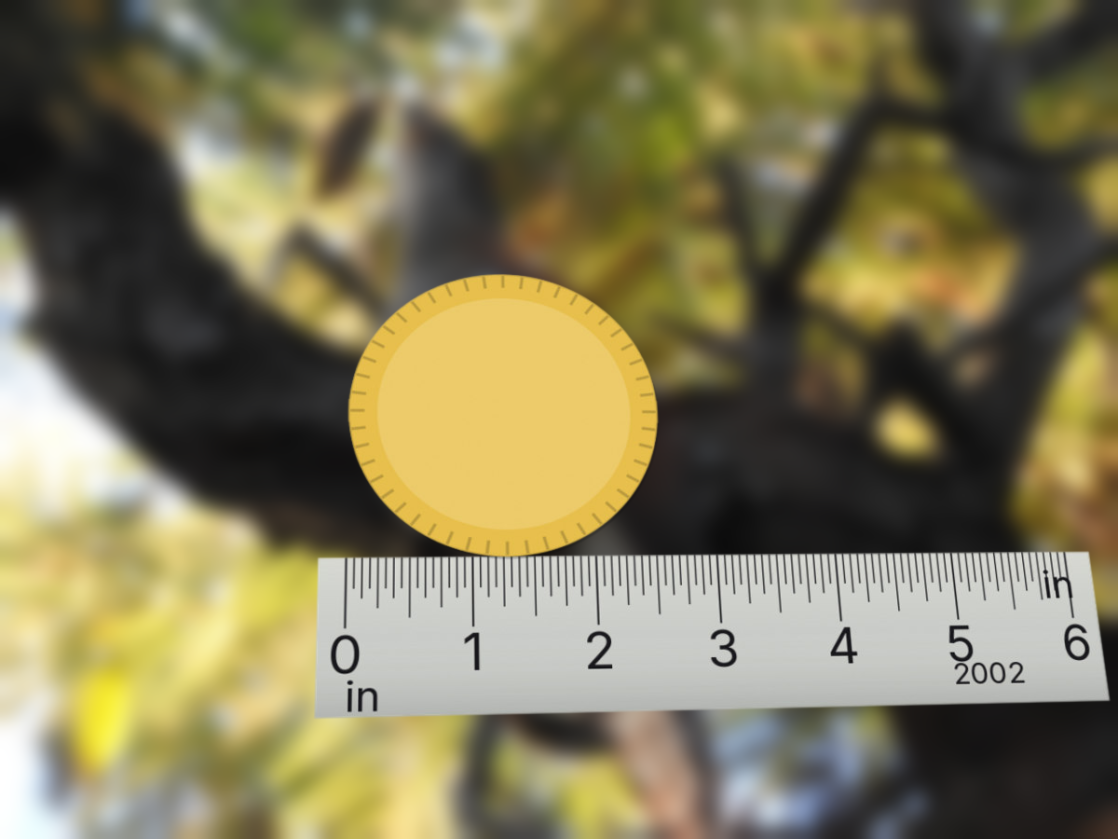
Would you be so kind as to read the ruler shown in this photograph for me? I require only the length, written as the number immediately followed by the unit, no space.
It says 2.5625in
